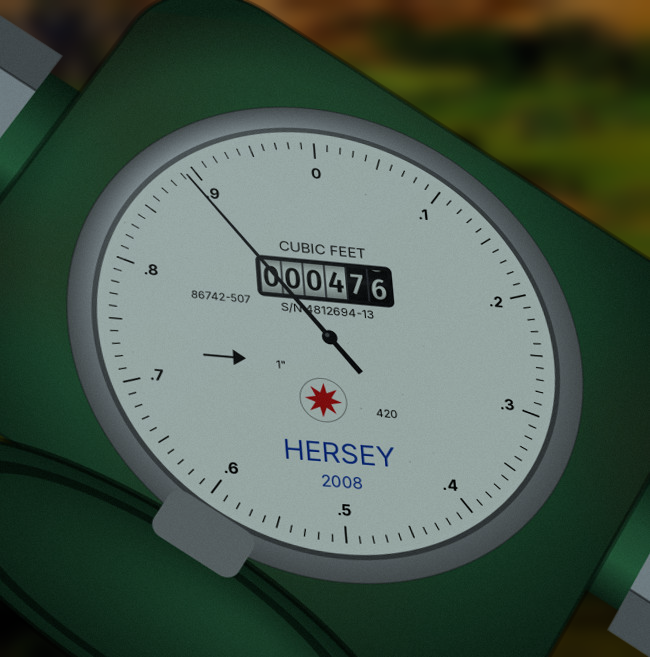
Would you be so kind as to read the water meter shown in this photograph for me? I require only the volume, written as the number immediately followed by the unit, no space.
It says 475.89ft³
